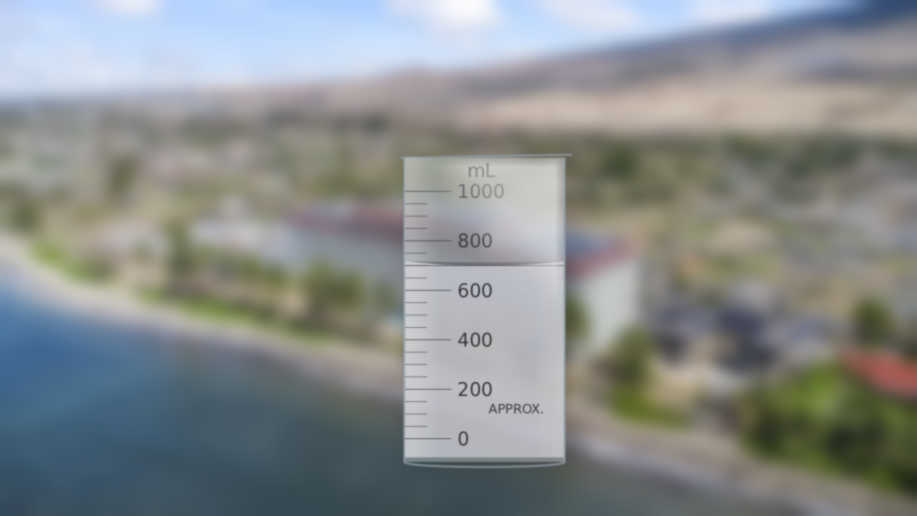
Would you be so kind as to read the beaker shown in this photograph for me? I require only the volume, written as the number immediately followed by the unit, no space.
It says 700mL
